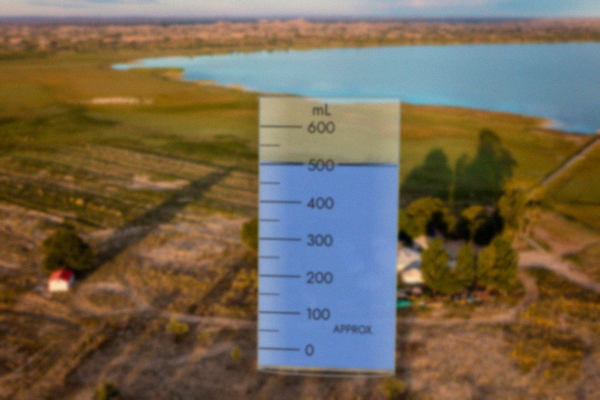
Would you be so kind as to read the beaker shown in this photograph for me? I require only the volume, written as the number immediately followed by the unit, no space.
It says 500mL
